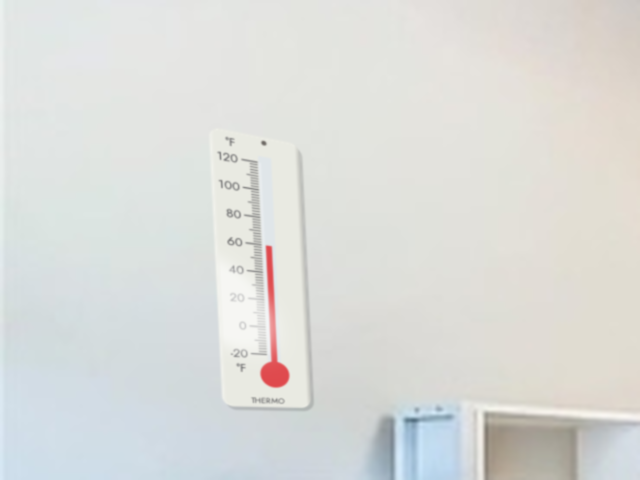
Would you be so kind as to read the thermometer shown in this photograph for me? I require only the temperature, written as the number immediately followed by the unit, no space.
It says 60°F
